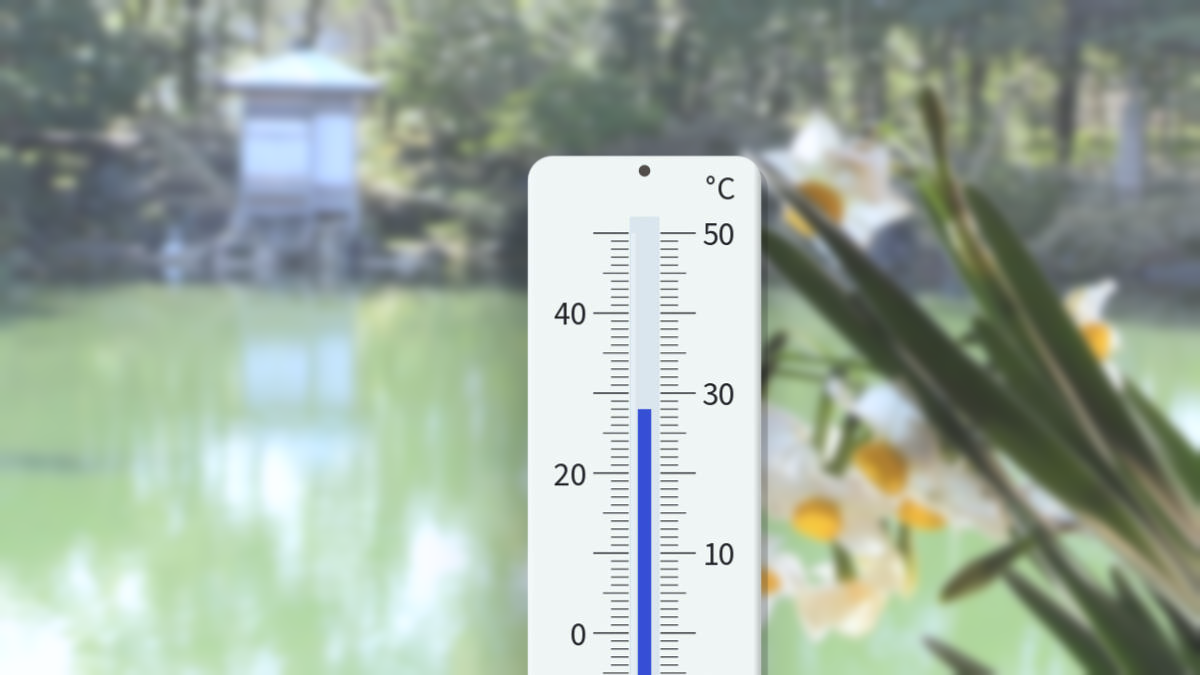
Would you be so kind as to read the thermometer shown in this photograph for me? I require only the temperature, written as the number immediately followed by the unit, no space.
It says 28°C
